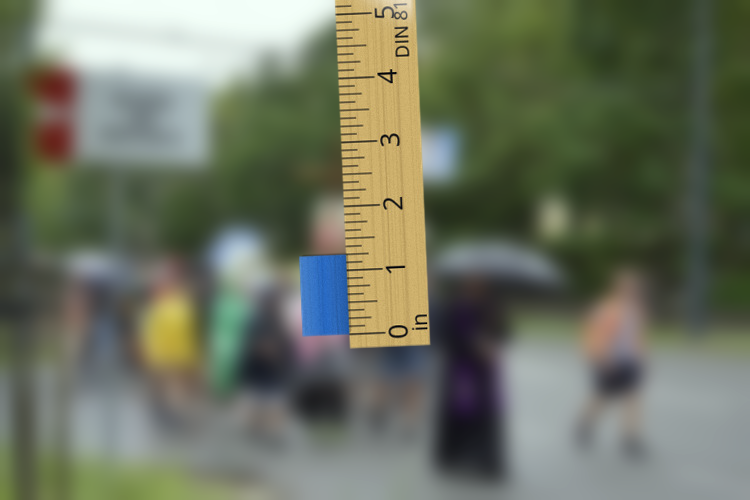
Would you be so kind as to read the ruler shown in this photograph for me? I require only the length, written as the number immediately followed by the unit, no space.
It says 1.25in
